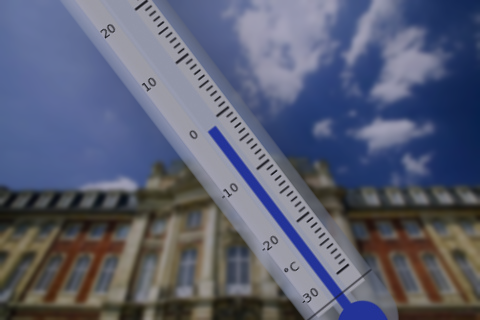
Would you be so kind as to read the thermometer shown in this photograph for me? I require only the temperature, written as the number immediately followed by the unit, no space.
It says -1°C
